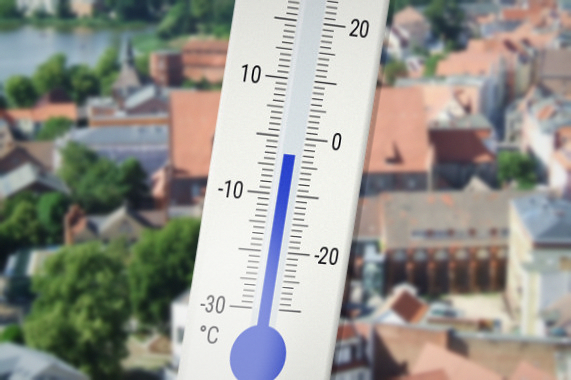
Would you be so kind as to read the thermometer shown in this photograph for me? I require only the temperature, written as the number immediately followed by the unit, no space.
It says -3°C
